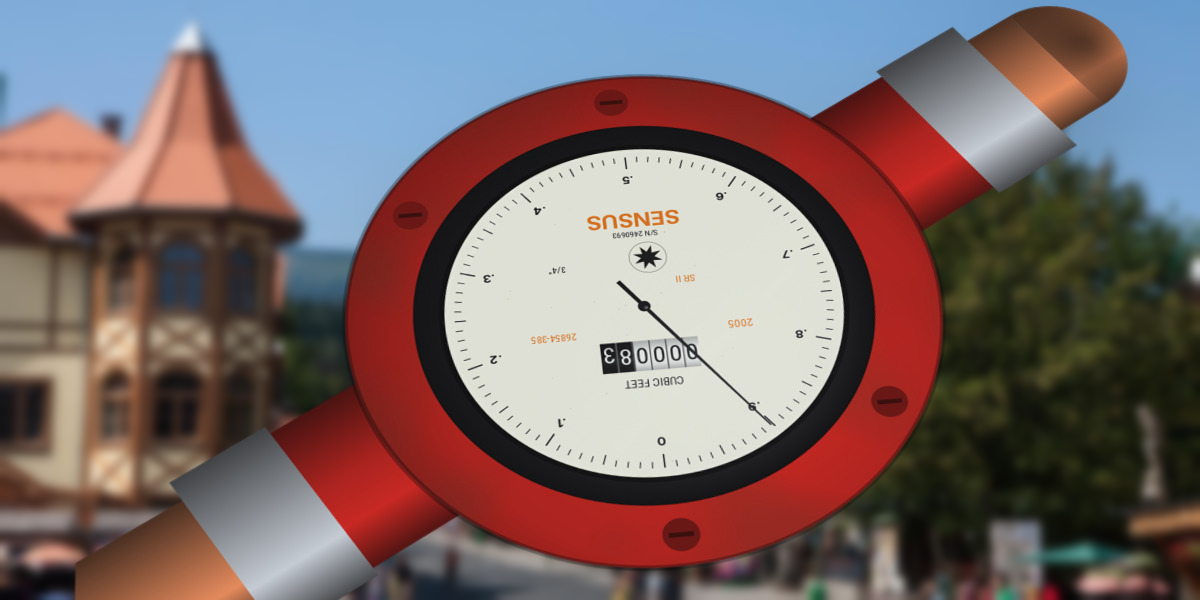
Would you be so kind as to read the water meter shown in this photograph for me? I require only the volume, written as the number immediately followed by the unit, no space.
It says 82.90ft³
